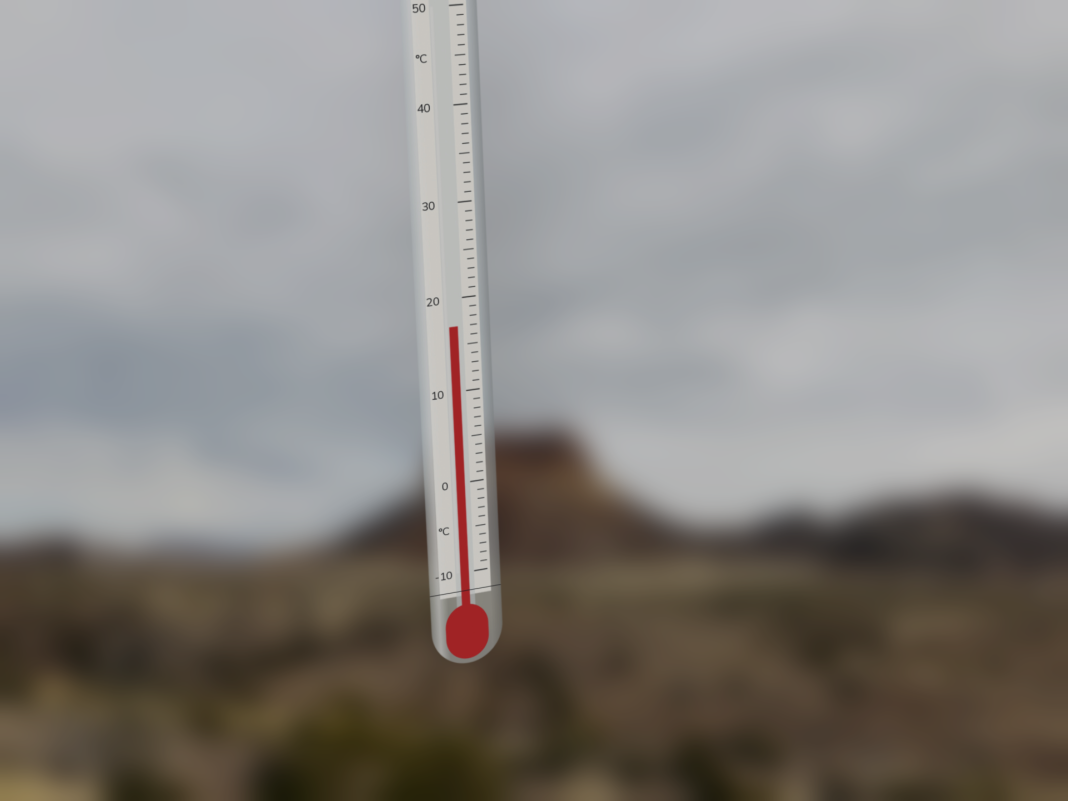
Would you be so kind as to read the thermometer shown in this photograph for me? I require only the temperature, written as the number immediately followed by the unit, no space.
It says 17°C
